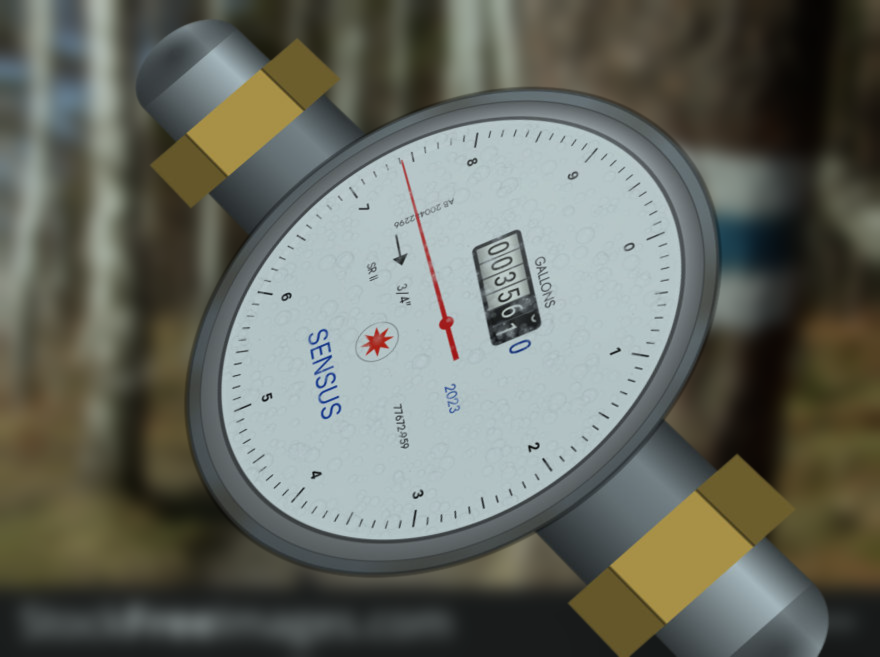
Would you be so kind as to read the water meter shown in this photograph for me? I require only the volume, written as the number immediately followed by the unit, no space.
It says 35607.4gal
